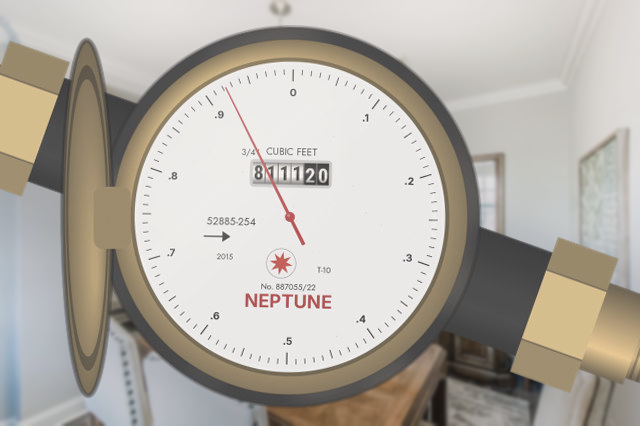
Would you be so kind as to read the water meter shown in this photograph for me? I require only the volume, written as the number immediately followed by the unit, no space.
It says 811119.92ft³
